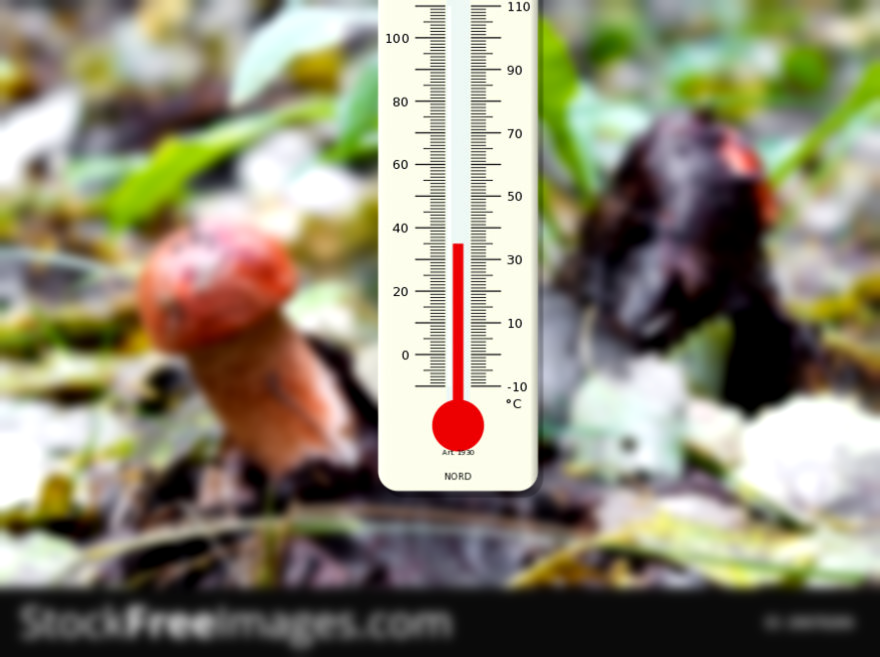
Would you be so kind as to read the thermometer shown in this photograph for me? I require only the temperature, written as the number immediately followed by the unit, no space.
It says 35°C
